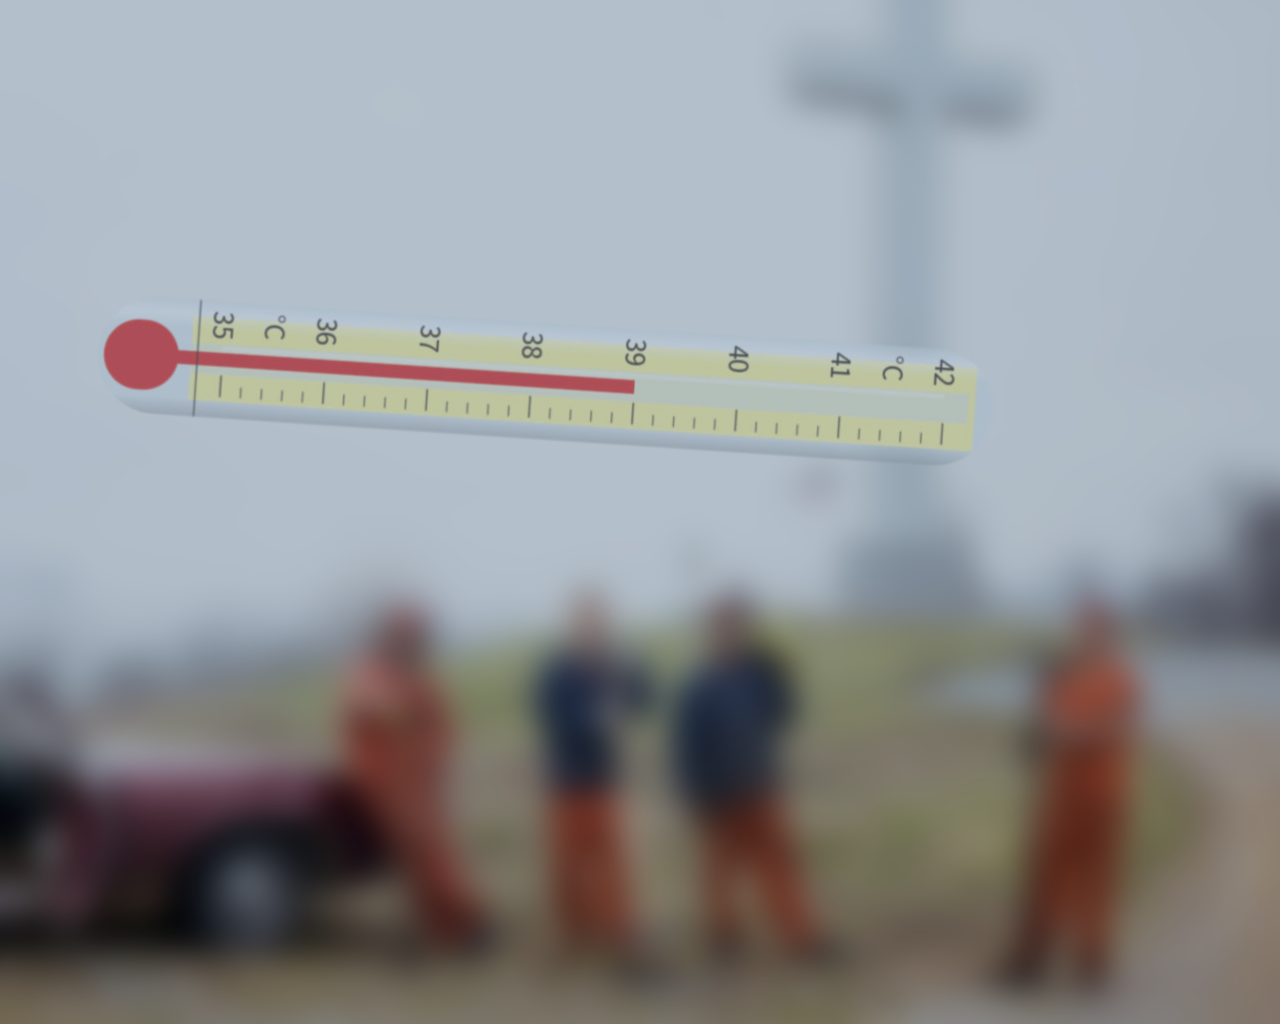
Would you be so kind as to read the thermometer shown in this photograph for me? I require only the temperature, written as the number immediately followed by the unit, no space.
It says 39°C
